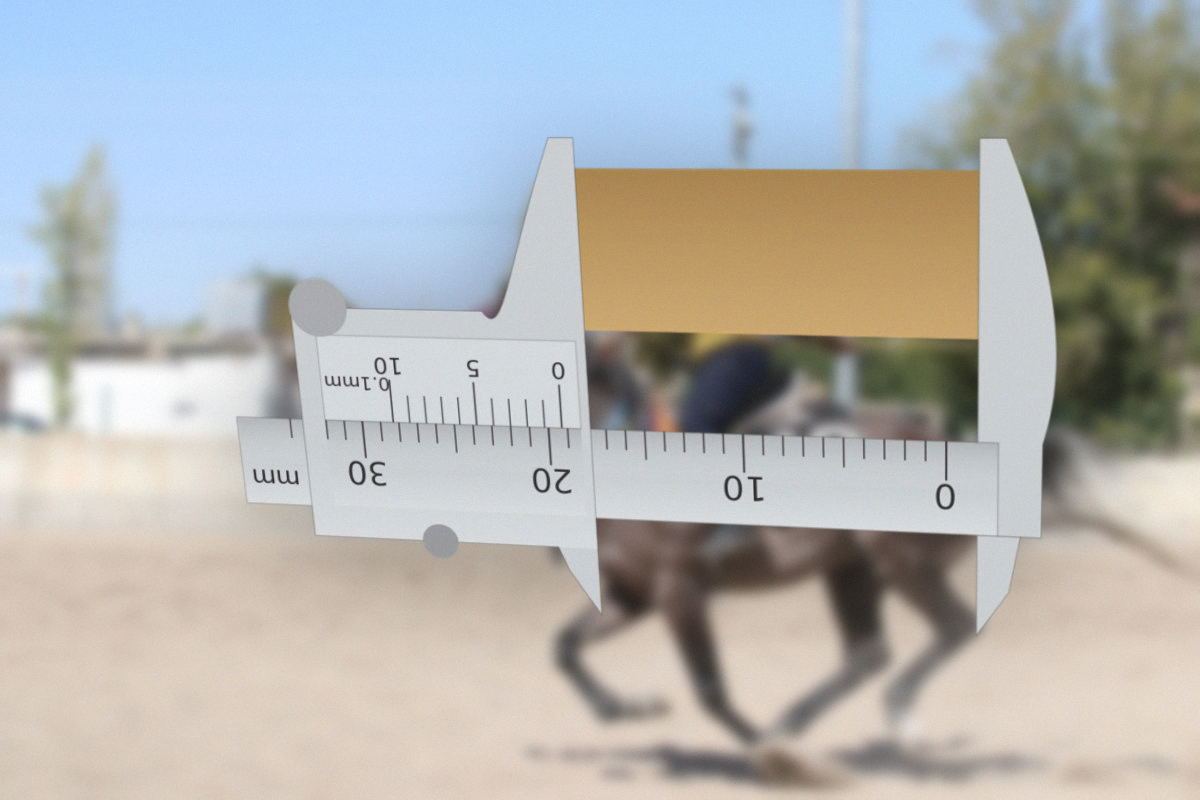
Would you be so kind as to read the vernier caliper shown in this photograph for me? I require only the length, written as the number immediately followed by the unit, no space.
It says 19.3mm
